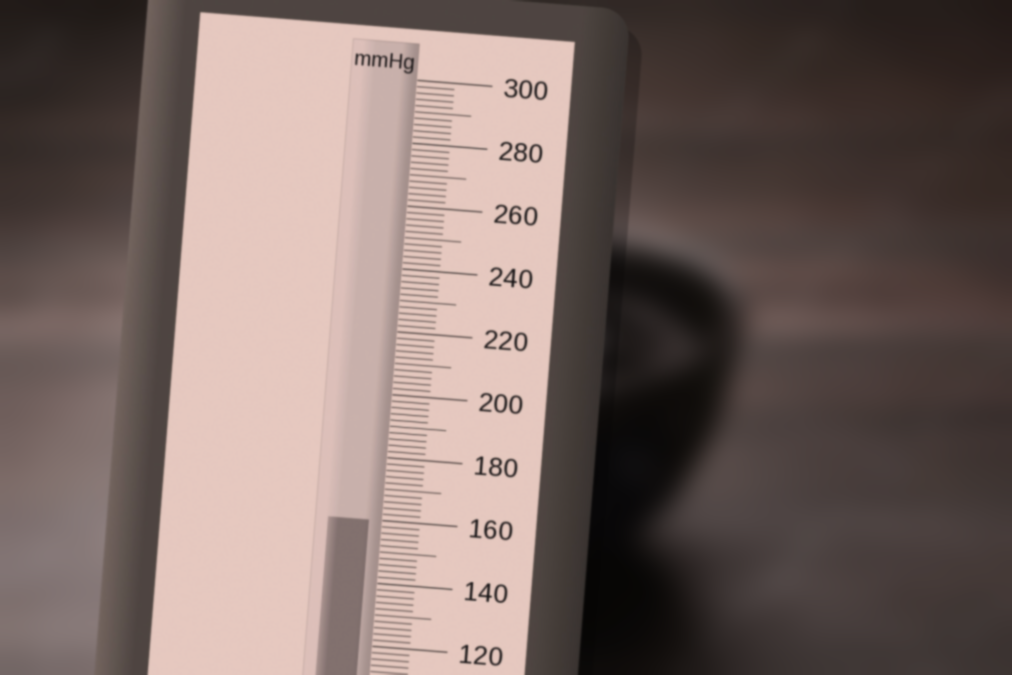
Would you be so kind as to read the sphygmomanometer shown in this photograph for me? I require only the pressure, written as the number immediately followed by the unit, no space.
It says 160mmHg
